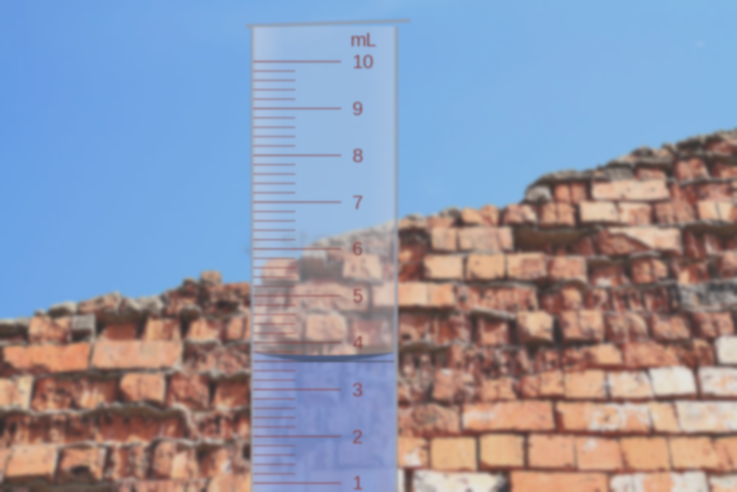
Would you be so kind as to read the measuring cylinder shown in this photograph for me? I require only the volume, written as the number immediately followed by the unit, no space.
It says 3.6mL
